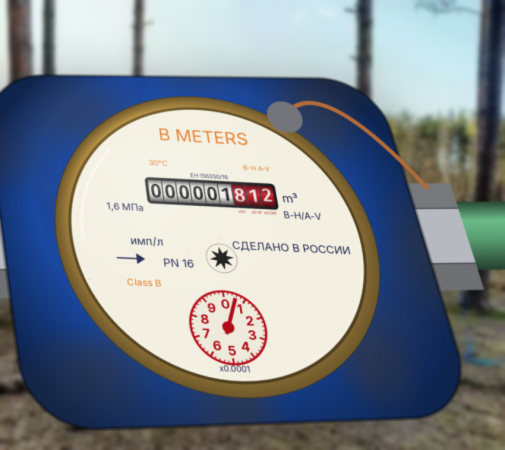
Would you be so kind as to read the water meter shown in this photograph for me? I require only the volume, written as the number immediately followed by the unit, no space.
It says 1.8120m³
